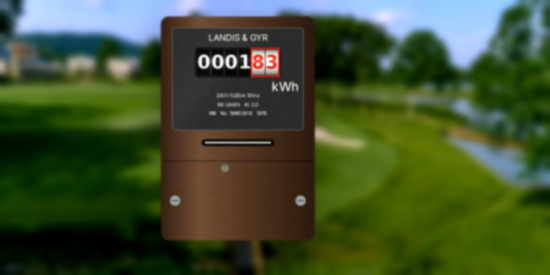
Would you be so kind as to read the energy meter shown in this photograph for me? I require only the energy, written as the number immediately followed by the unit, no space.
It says 1.83kWh
